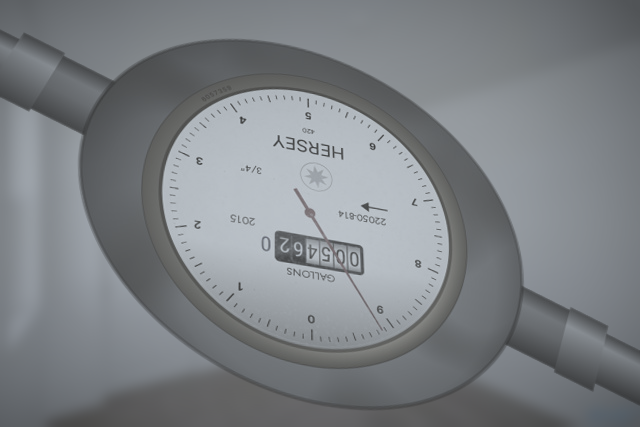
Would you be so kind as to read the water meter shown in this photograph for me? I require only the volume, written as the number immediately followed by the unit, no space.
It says 54619.1gal
